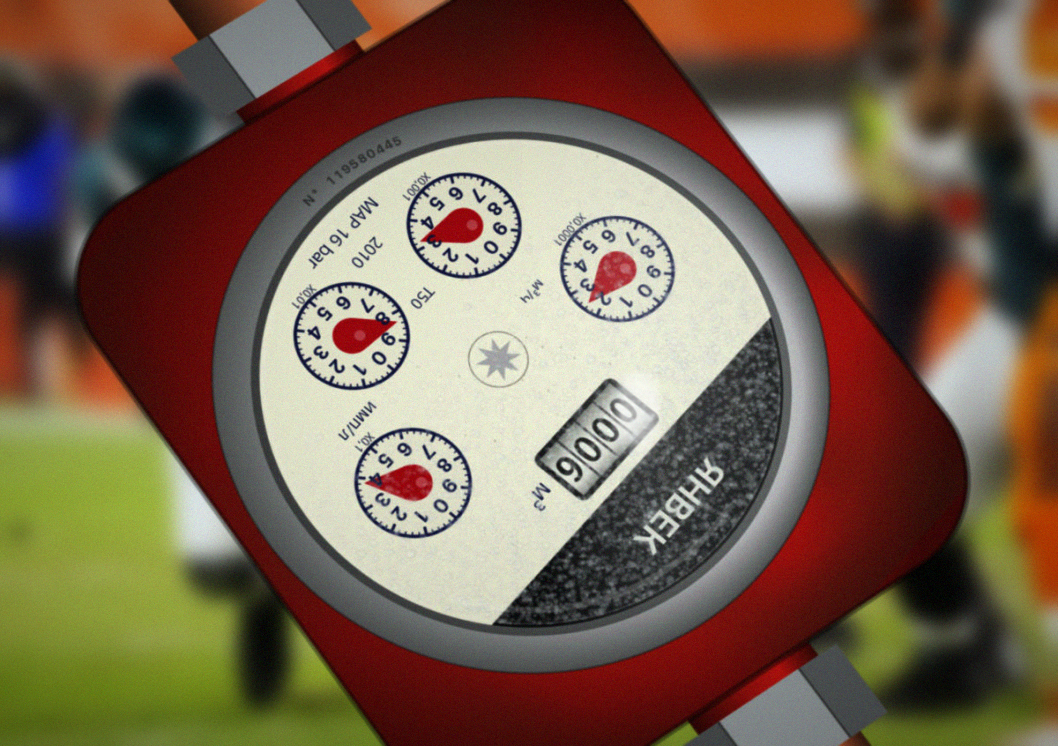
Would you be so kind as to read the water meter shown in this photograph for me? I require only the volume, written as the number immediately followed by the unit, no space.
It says 6.3832m³
